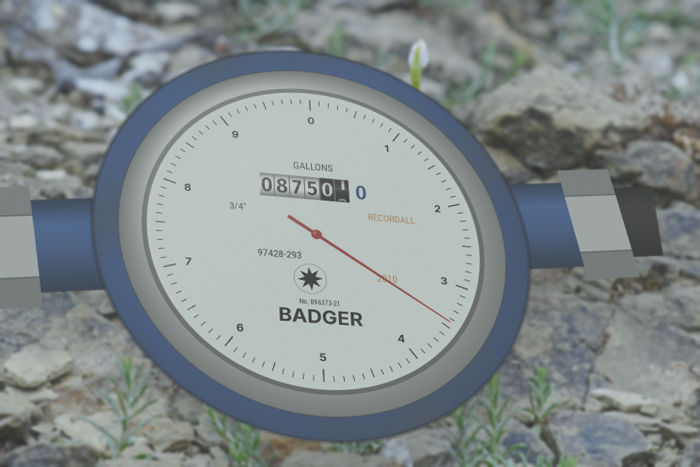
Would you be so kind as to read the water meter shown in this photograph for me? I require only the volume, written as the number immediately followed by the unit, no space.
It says 875013.4gal
